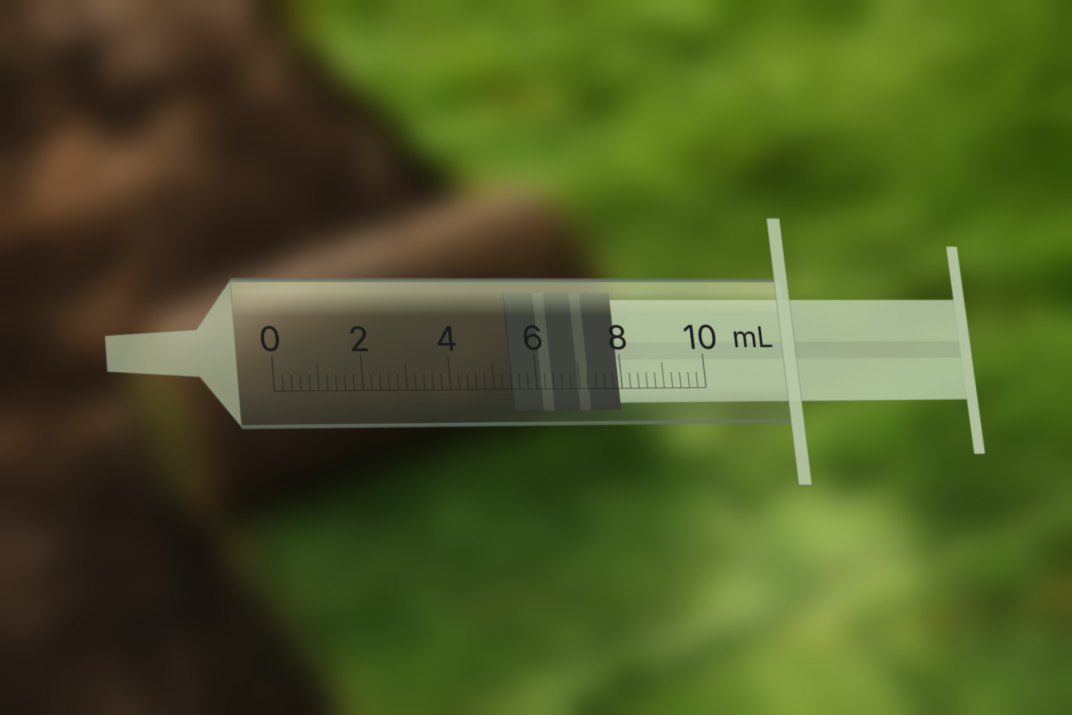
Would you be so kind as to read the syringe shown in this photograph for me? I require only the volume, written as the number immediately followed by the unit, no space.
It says 5.4mL
